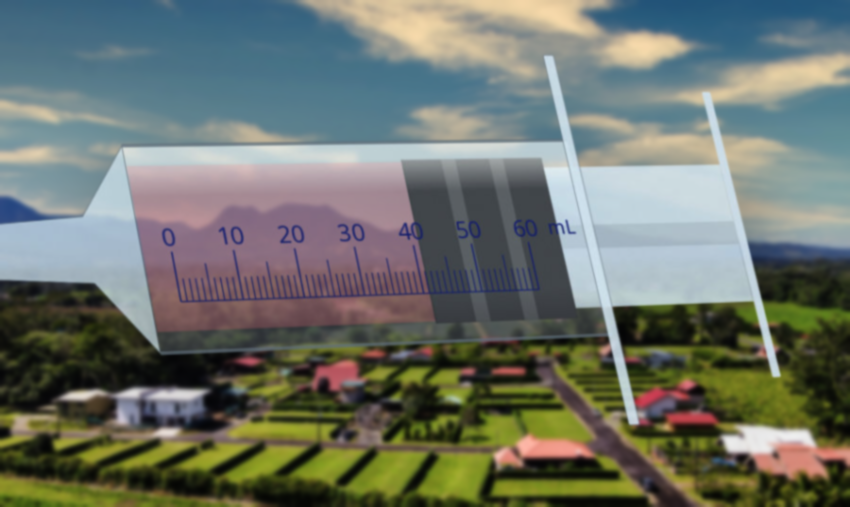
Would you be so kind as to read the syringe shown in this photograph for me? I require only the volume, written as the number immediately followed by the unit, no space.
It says 41mL
